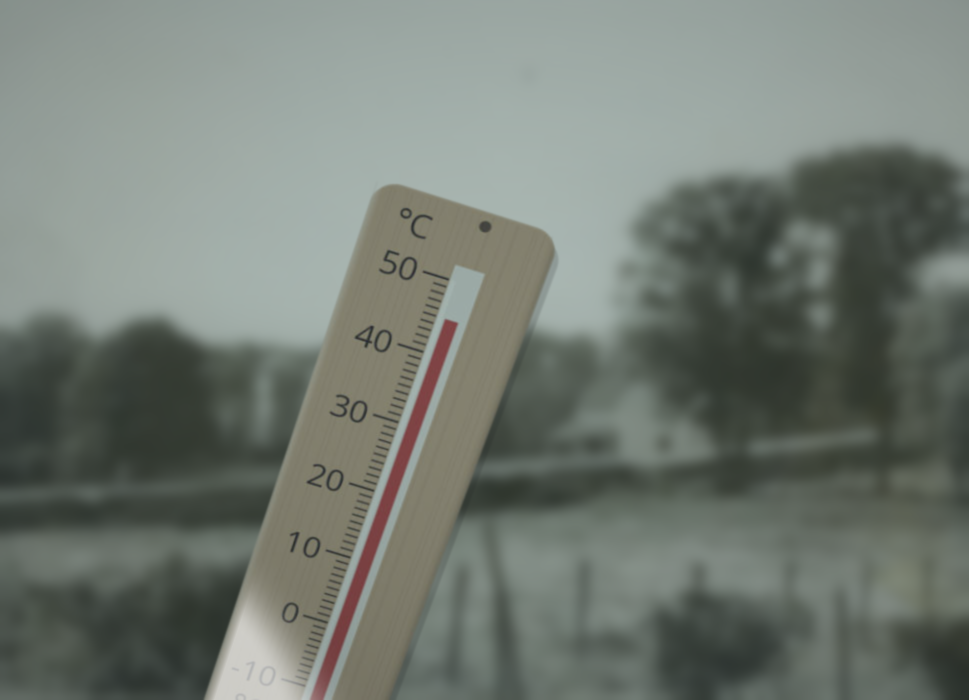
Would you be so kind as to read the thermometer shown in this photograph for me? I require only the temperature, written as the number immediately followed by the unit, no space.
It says 45°C
